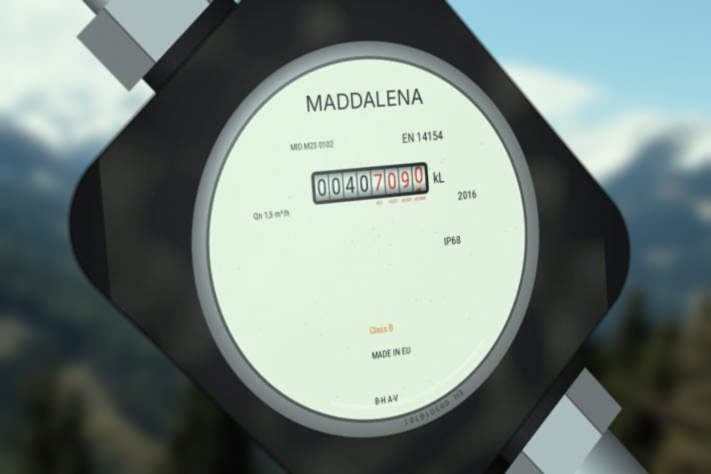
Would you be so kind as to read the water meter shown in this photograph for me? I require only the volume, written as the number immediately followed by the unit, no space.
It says 40.7090kL
